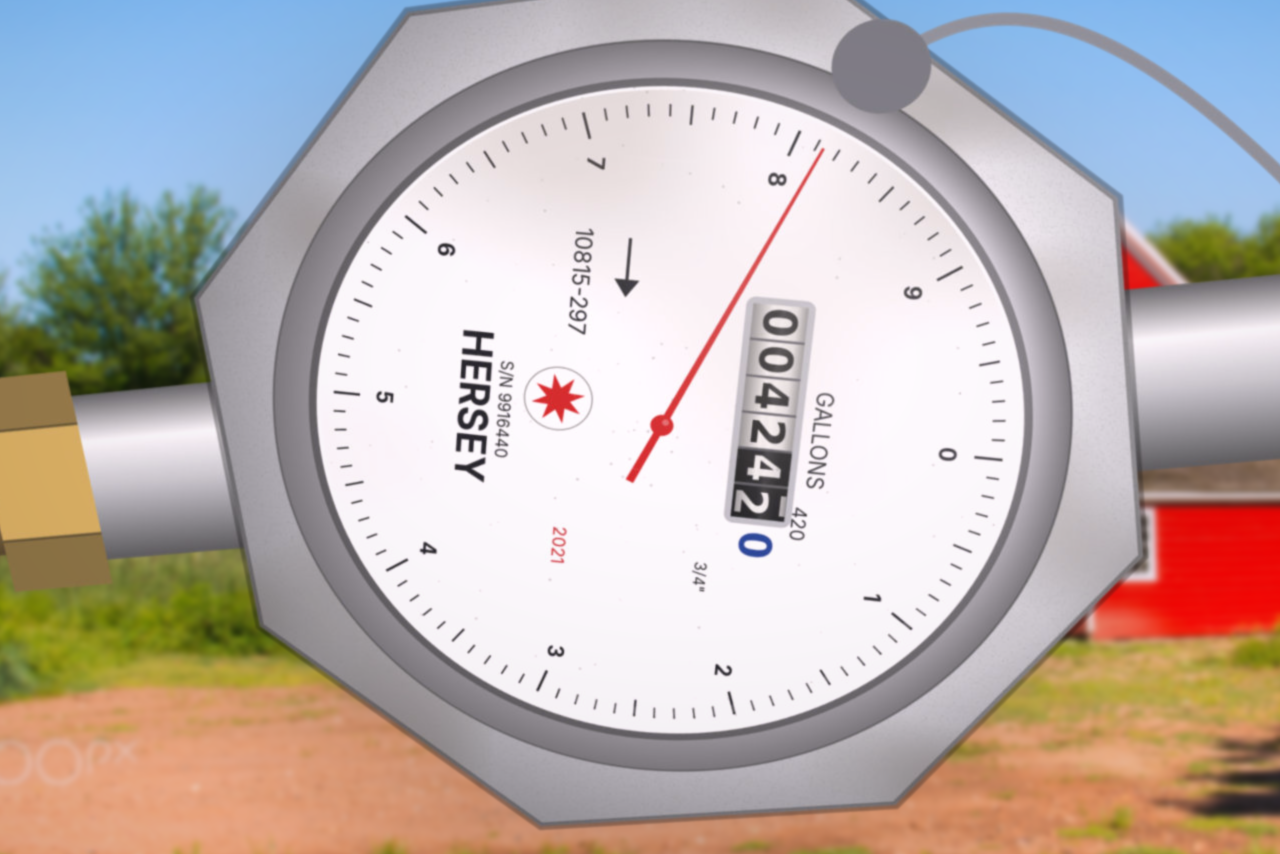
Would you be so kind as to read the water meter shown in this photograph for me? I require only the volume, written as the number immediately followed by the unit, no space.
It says 42418.1gal
